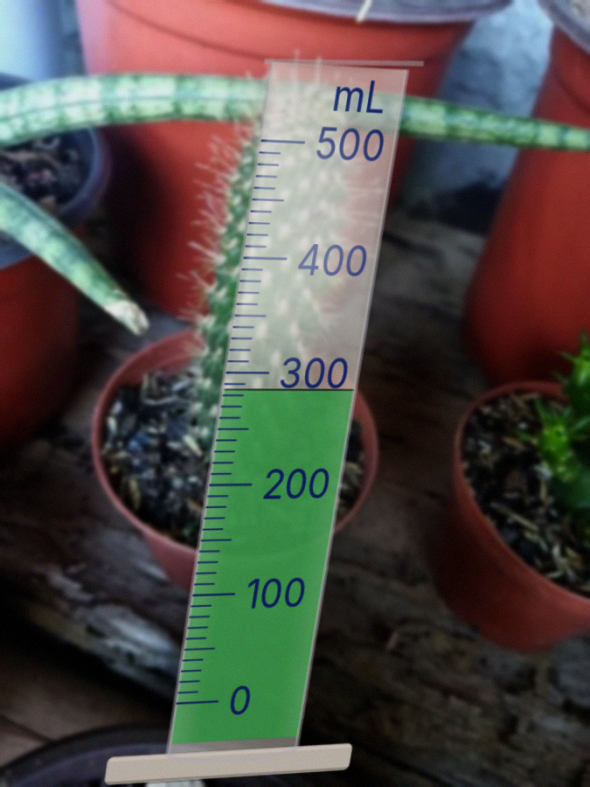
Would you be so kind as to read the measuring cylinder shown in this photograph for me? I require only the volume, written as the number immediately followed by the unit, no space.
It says 285mL
